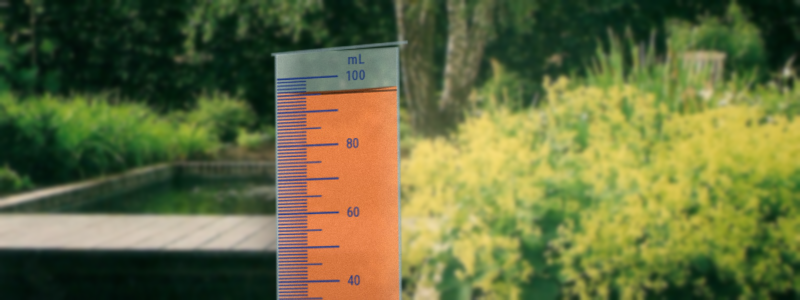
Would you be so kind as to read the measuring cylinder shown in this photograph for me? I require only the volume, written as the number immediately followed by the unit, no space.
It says 95mL
